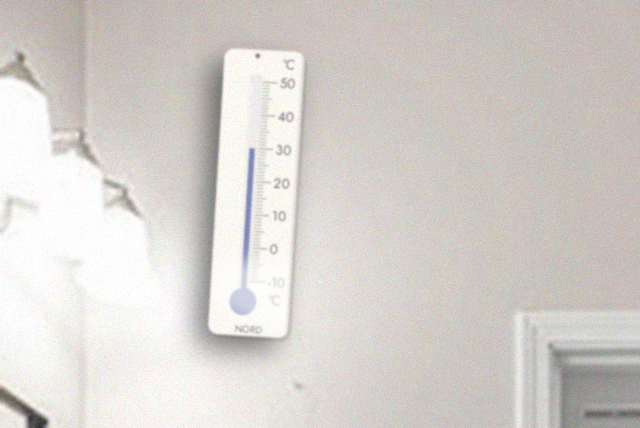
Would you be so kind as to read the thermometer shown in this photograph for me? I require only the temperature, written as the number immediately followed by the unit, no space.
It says 30°C
